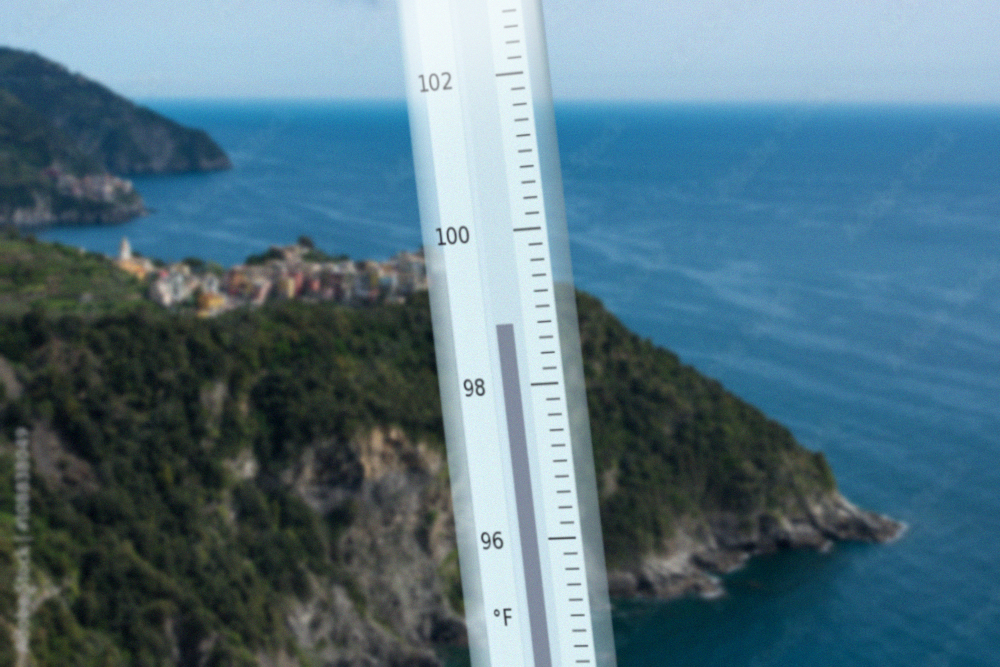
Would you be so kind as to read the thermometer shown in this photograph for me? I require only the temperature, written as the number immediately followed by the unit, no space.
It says 98.8°F
